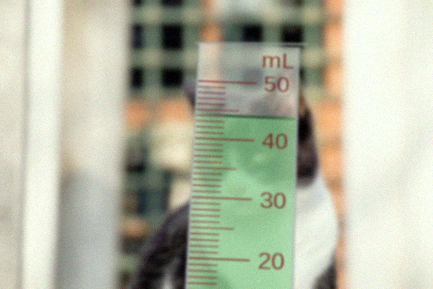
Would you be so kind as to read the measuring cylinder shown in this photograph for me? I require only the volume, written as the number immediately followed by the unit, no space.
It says 44mL
